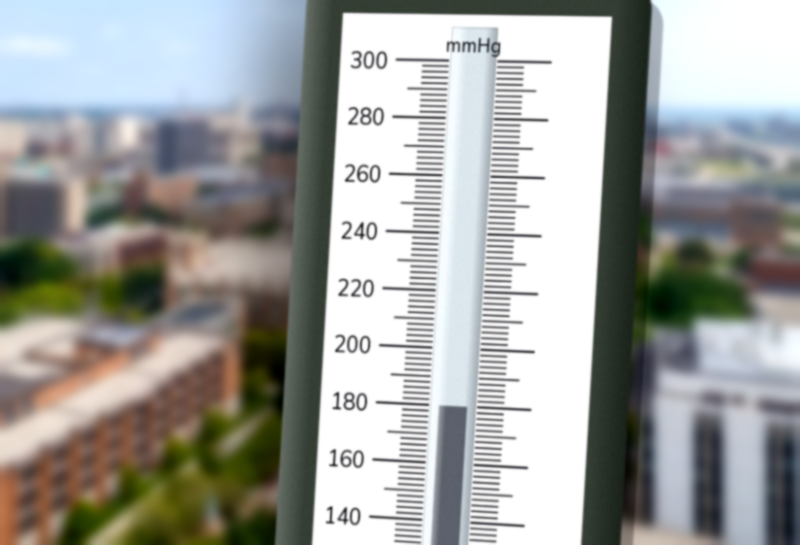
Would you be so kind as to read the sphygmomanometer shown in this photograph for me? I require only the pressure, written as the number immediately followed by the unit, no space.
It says 180mmHg
